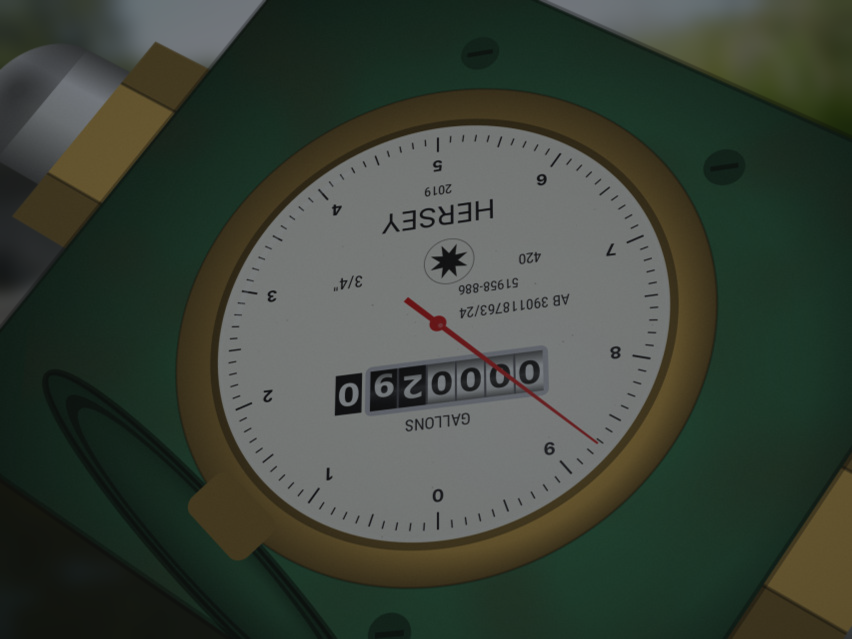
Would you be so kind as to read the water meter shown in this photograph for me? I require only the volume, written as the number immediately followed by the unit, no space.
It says 288.7gal
